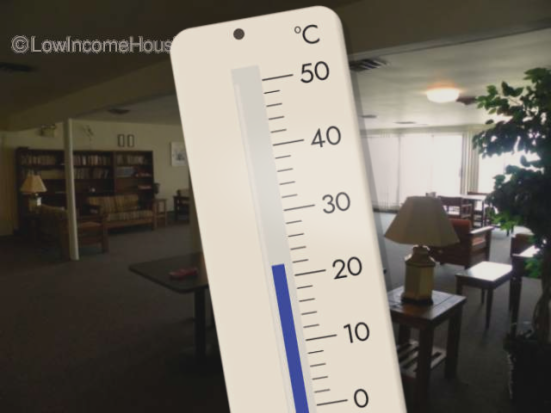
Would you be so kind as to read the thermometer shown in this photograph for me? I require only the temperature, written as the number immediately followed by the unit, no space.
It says 22°C
